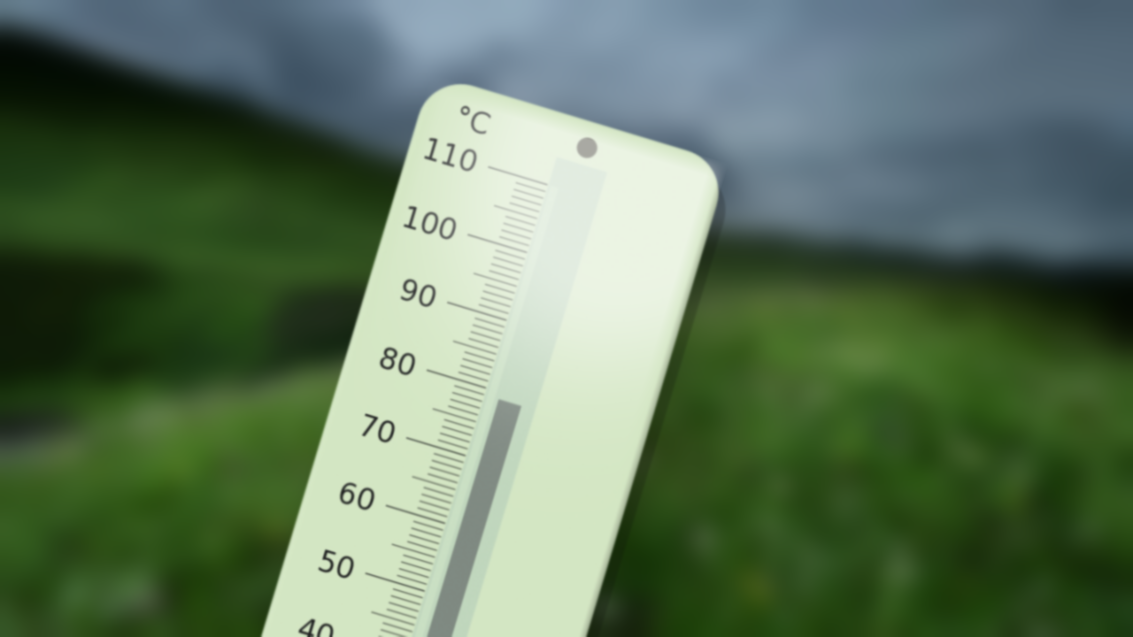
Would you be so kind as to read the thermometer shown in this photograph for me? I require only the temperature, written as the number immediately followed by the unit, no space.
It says 79°C
